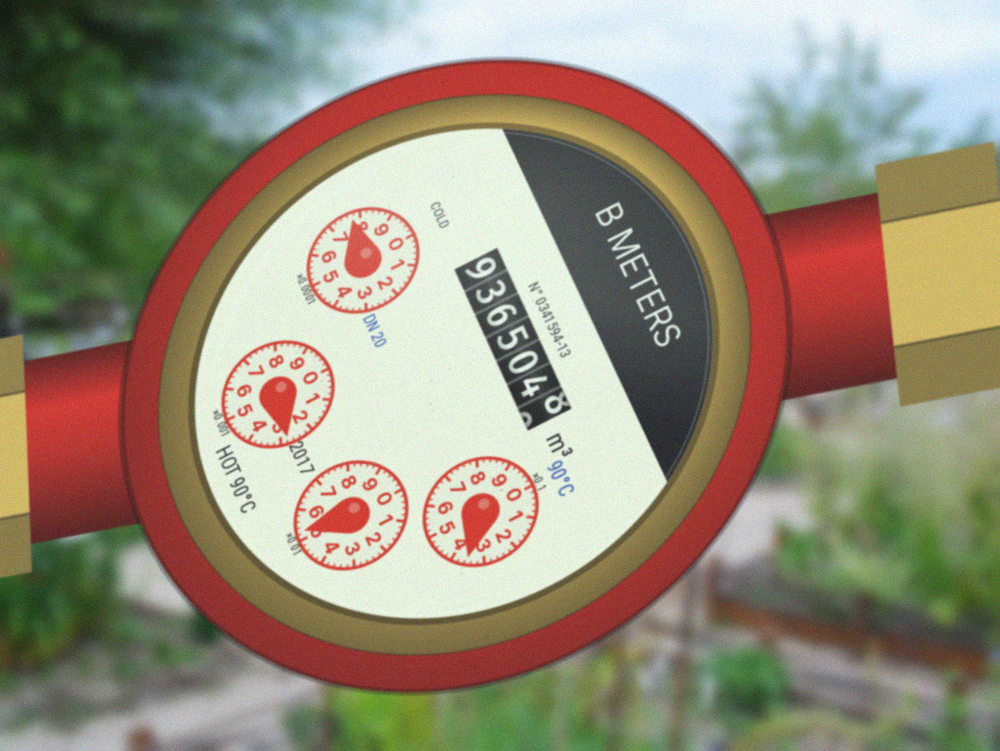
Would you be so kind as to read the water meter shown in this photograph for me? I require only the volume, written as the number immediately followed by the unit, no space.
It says 9365048.3527m³
